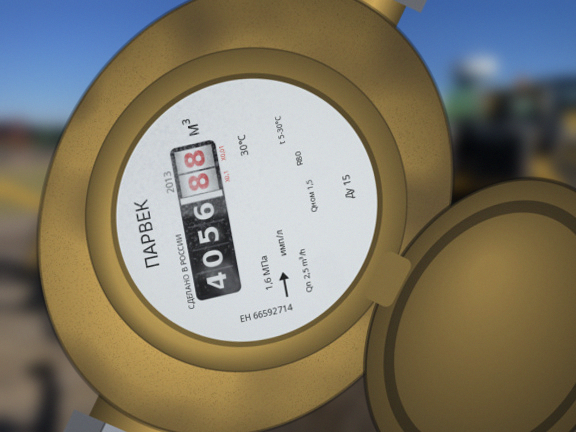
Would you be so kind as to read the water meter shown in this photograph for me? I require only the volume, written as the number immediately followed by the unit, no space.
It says 4056.88m³
